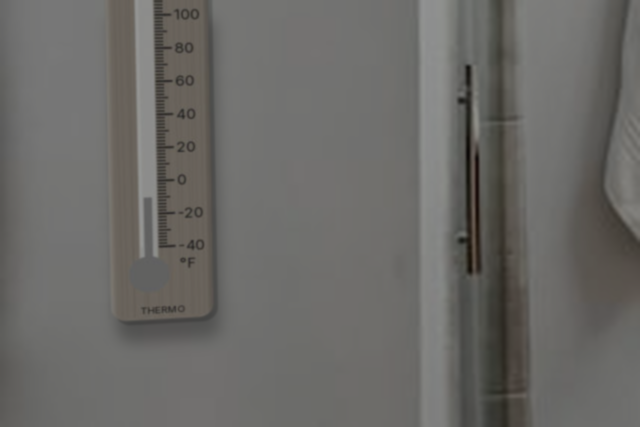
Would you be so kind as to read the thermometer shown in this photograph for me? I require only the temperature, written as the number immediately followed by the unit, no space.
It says -10°F
